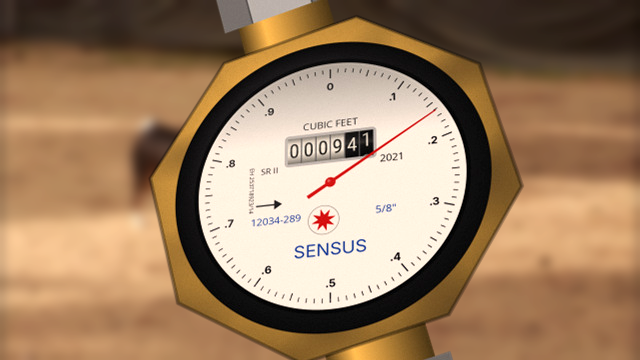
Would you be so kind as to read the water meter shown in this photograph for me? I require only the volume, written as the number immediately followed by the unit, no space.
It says 941.16ft³
